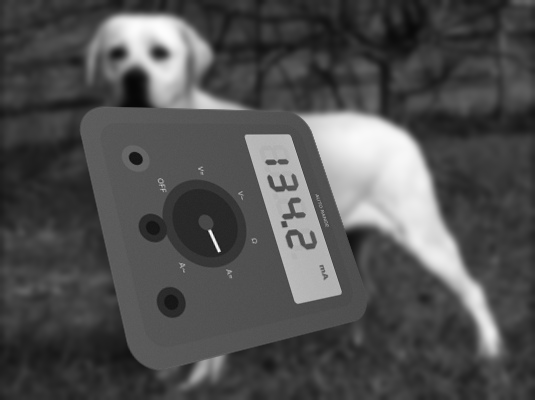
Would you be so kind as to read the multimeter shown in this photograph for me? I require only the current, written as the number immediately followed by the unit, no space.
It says 134.2mA
